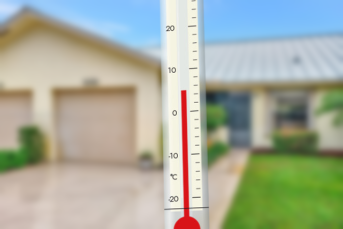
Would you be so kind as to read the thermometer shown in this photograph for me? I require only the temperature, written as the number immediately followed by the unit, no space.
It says 5°C
